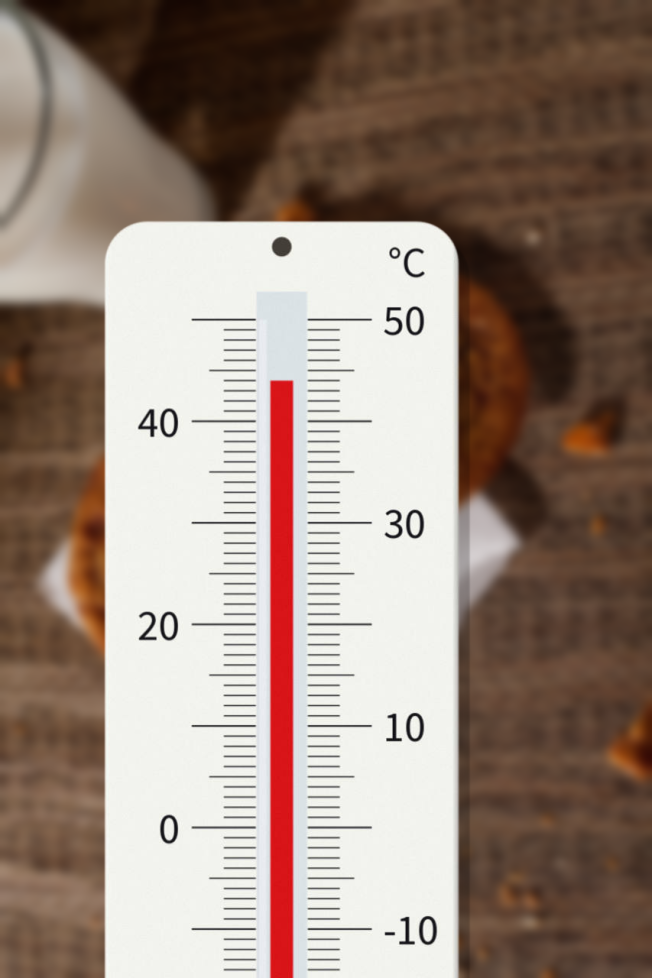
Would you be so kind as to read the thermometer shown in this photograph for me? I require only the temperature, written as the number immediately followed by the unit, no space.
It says 44°C
